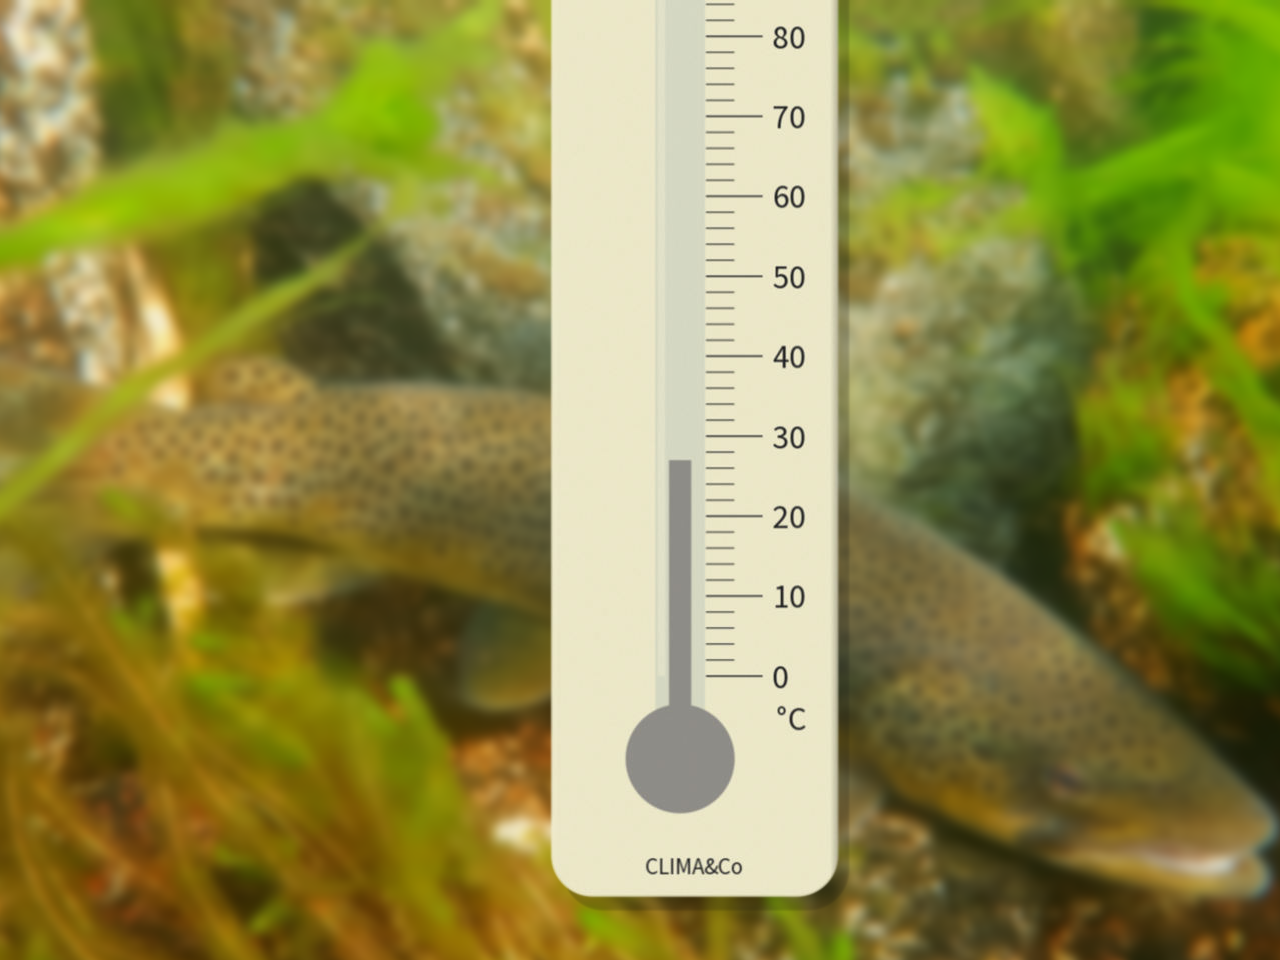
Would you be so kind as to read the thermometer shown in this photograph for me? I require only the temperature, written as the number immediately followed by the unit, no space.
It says 27°C
